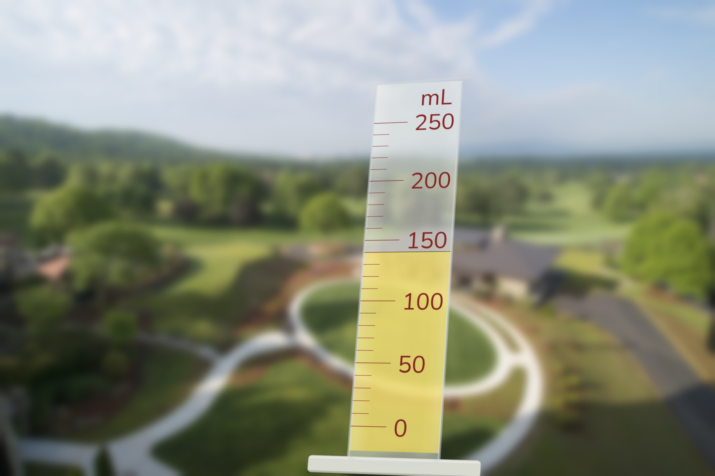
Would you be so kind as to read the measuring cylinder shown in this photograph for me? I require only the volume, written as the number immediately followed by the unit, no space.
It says 140mL
